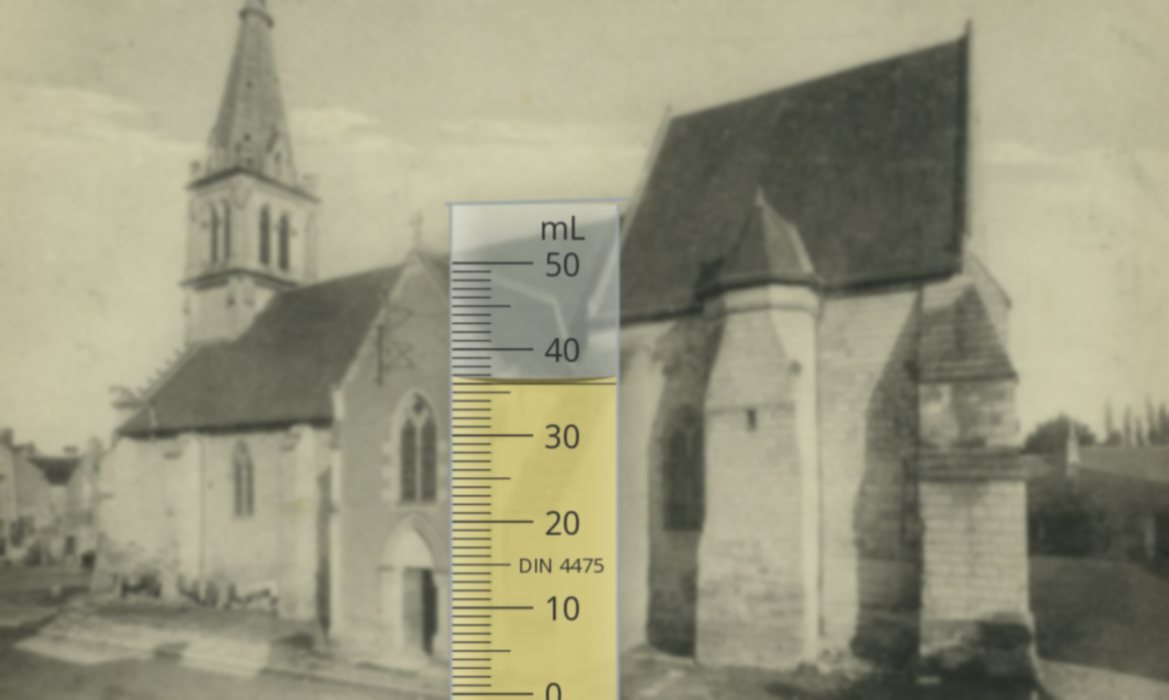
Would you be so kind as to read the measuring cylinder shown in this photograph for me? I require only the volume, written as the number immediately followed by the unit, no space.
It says 36mL
